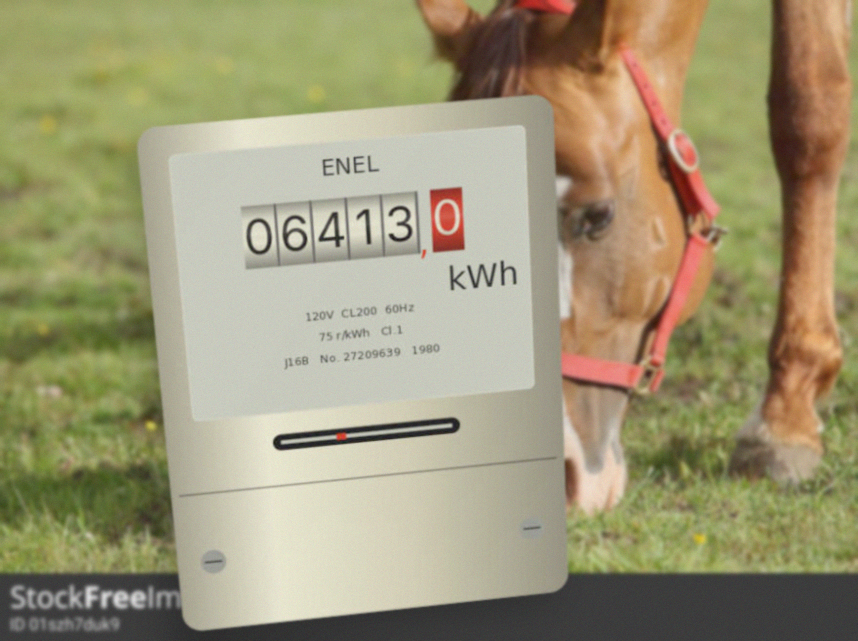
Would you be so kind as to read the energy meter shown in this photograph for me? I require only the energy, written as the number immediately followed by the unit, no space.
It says 6413.0kWh
